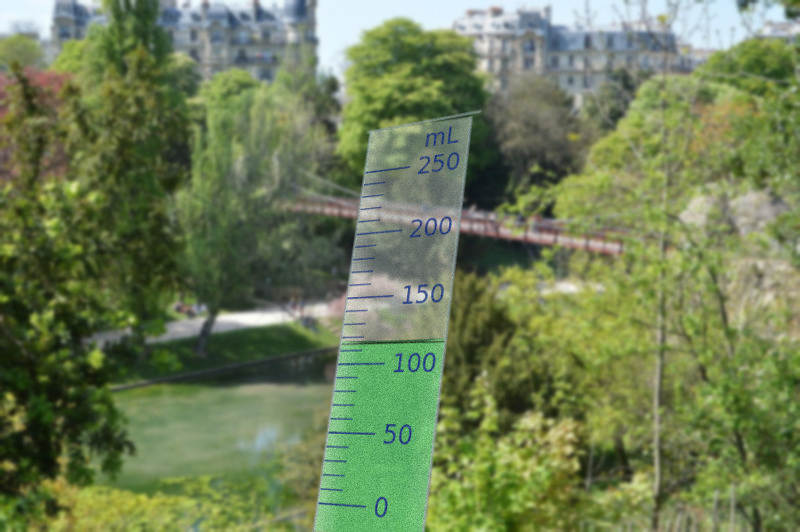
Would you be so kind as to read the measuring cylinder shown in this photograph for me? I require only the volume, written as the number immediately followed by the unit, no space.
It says 115mL
